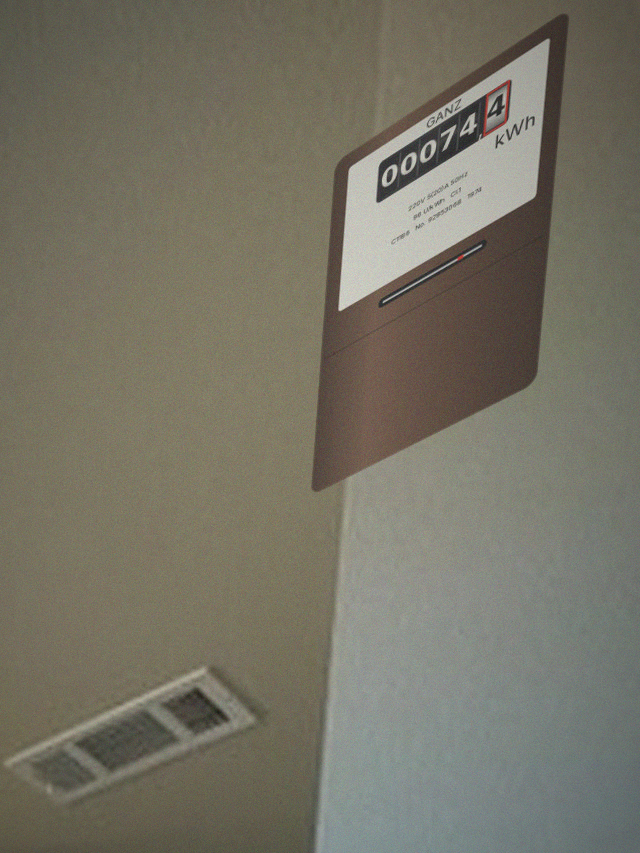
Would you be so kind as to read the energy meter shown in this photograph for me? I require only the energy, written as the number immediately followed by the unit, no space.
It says 74.4kWh
